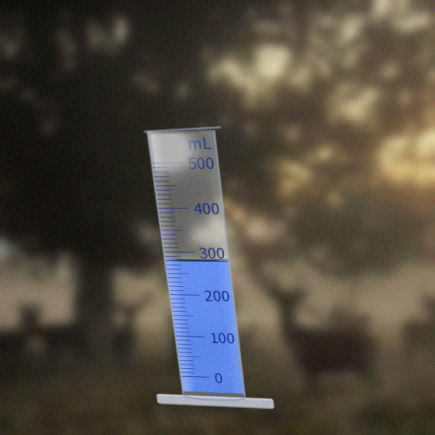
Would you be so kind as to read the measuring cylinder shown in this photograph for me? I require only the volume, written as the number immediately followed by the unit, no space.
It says 280mL
